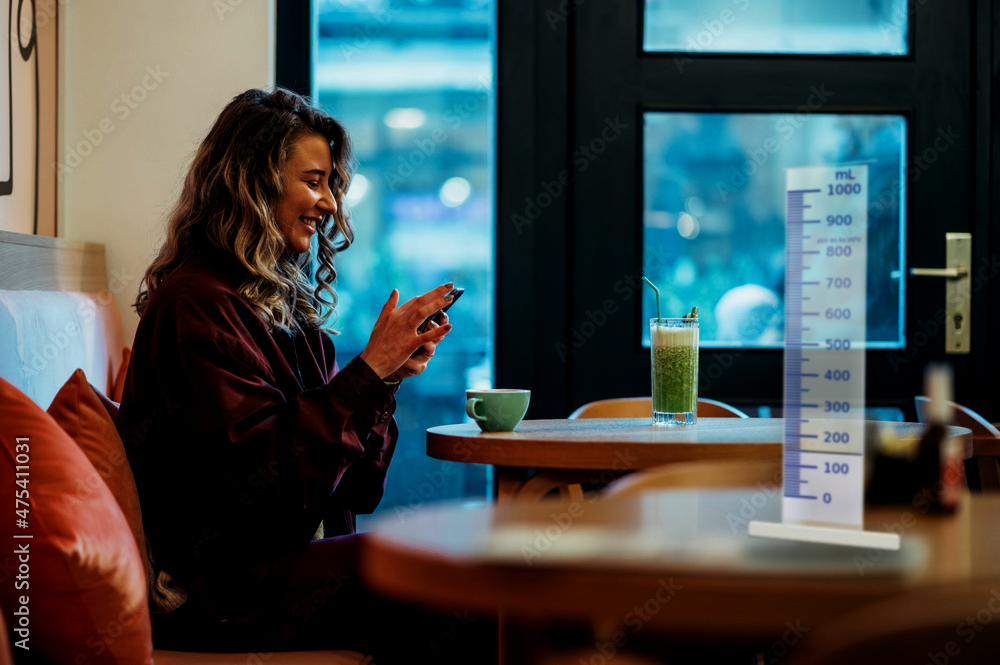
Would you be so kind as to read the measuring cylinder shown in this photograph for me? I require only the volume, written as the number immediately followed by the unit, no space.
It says 150mL
